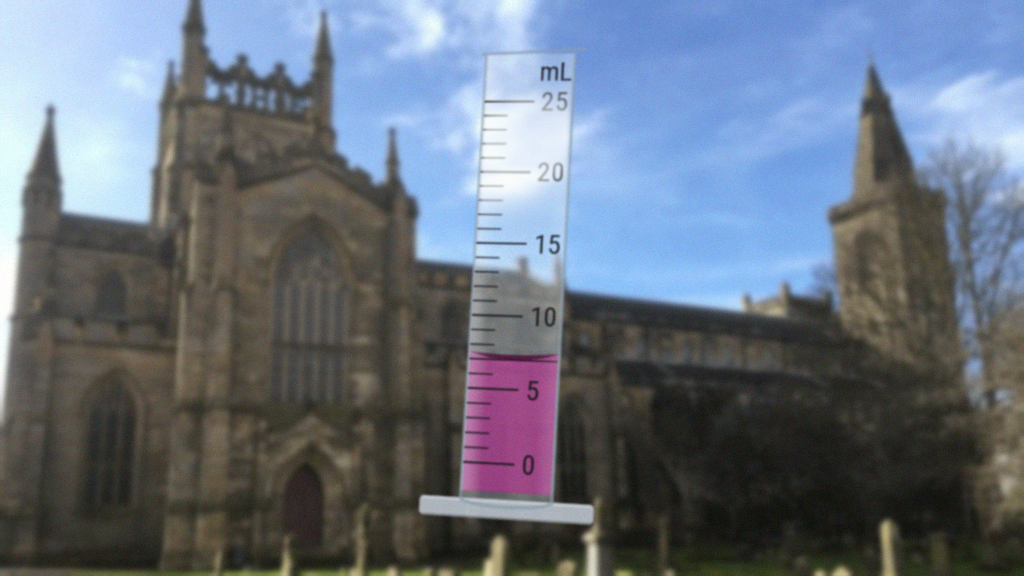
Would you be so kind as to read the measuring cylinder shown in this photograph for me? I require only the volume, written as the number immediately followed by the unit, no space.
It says 7mL
